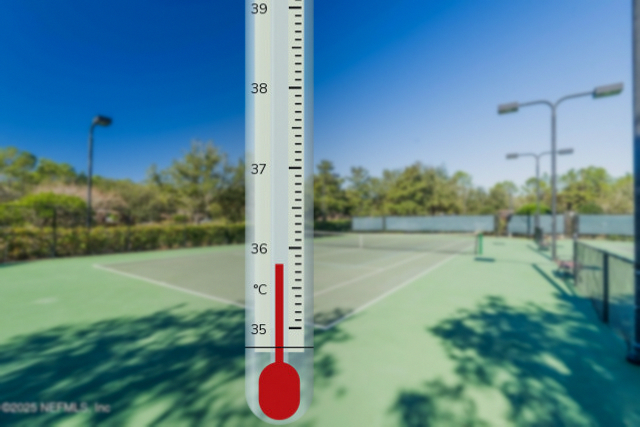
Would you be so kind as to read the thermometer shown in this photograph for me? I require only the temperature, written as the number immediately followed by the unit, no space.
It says 35.8°C
